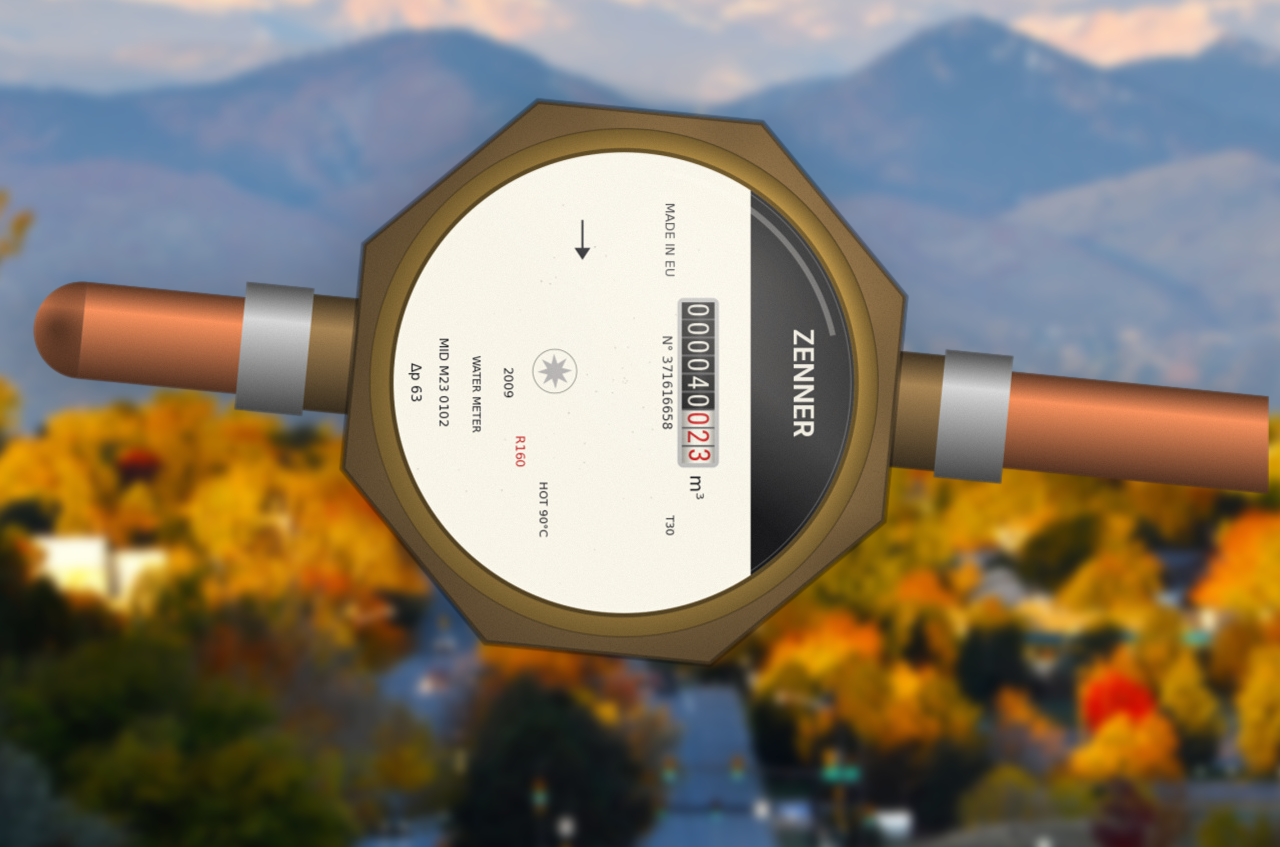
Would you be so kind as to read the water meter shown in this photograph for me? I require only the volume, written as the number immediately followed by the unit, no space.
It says 40.023m³
